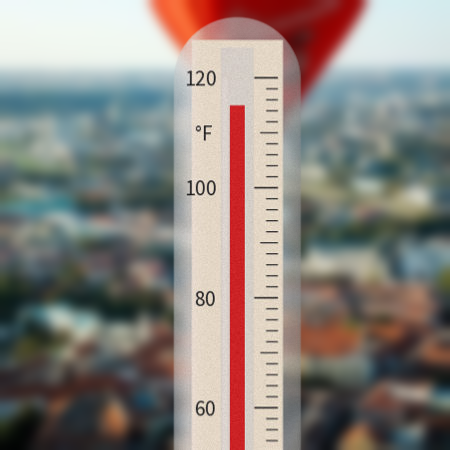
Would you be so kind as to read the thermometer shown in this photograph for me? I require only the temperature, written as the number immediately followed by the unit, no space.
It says 115°F
